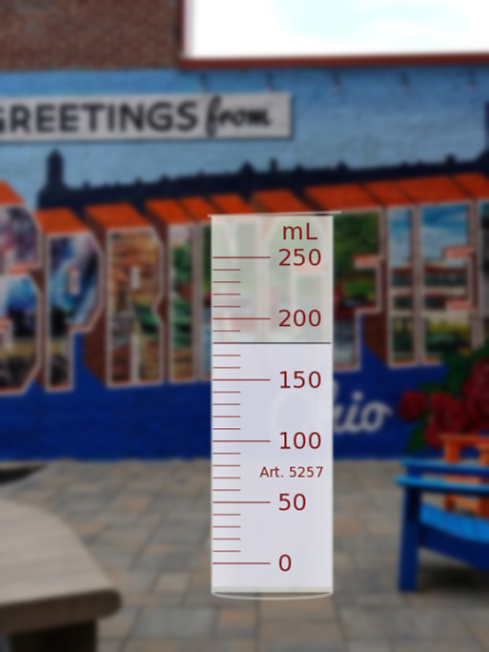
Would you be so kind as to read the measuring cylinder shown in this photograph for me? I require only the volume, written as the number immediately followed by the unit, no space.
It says 180mL
